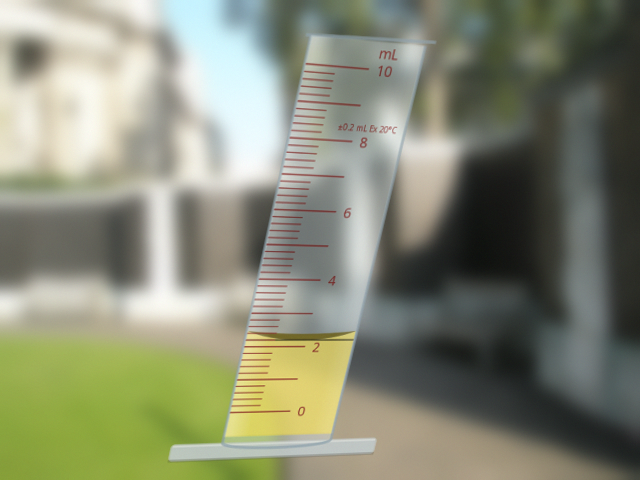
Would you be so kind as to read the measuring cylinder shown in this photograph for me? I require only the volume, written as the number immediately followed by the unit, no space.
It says 2.2mL
